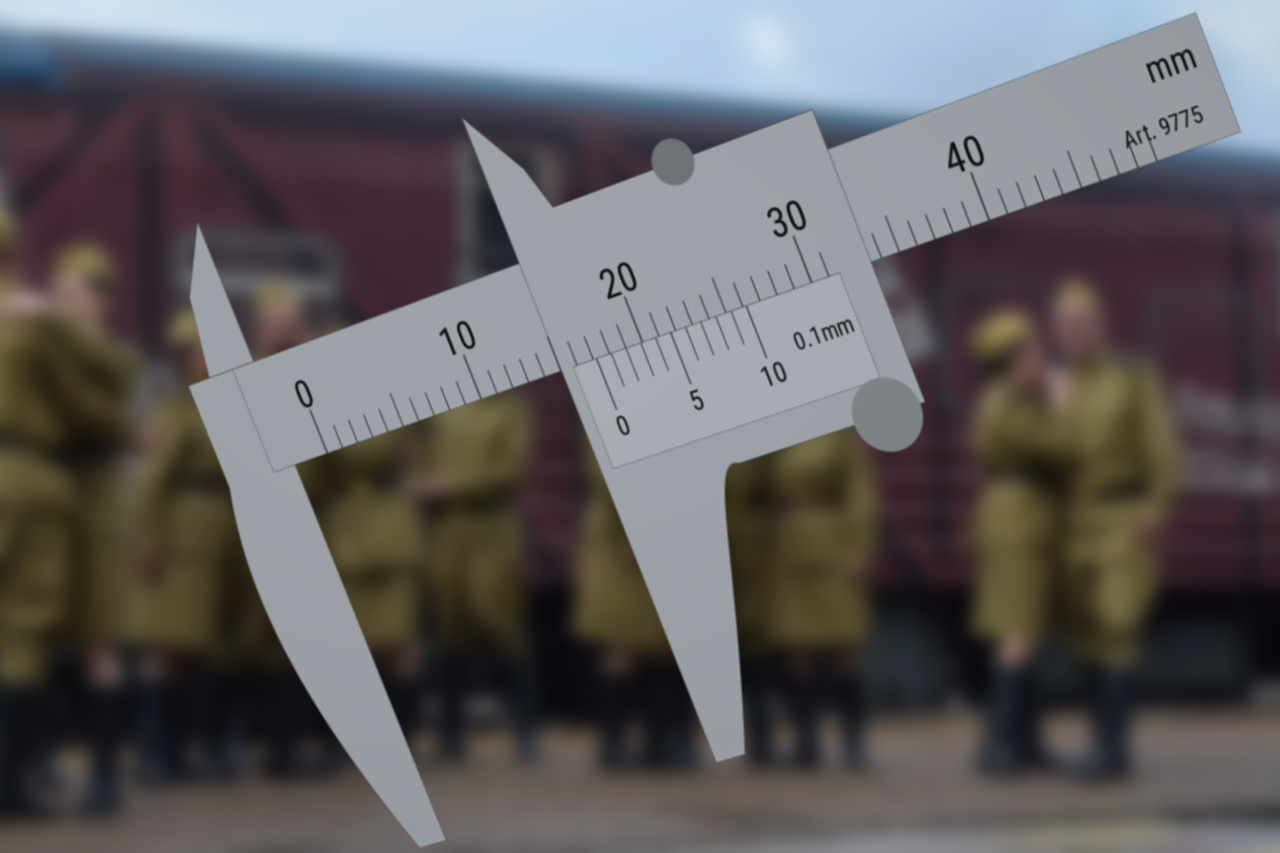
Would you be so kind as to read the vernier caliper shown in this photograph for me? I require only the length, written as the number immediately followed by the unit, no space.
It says 17.2mm
